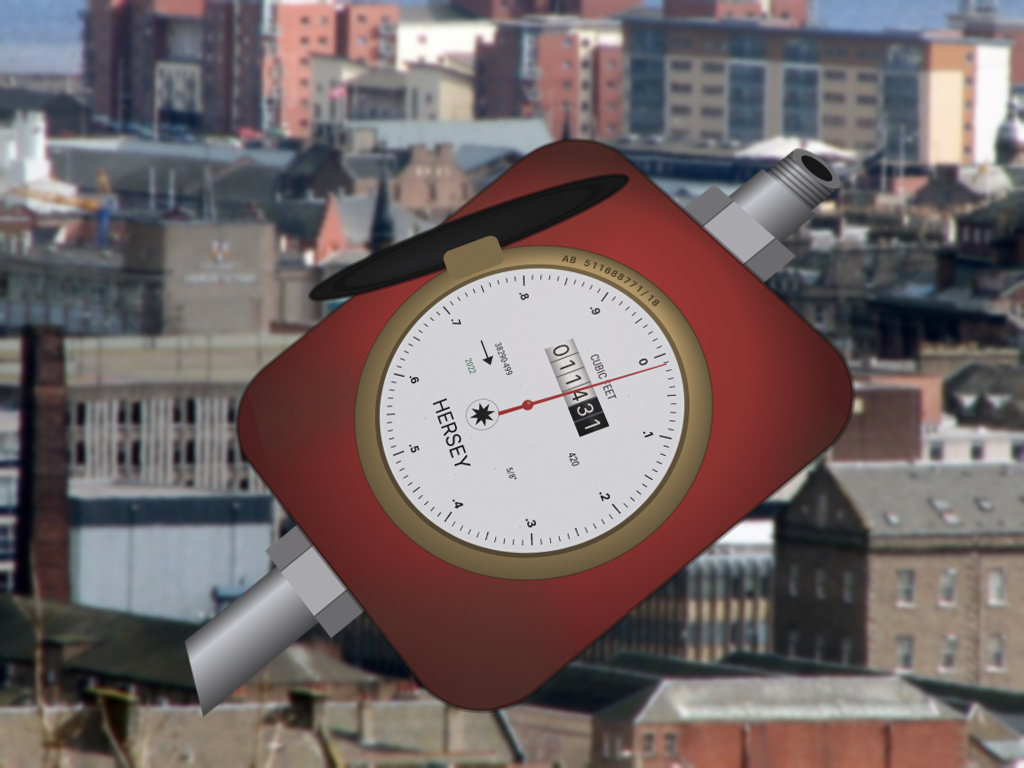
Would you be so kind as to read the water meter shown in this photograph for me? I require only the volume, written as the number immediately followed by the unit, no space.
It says 11431.01ft³
